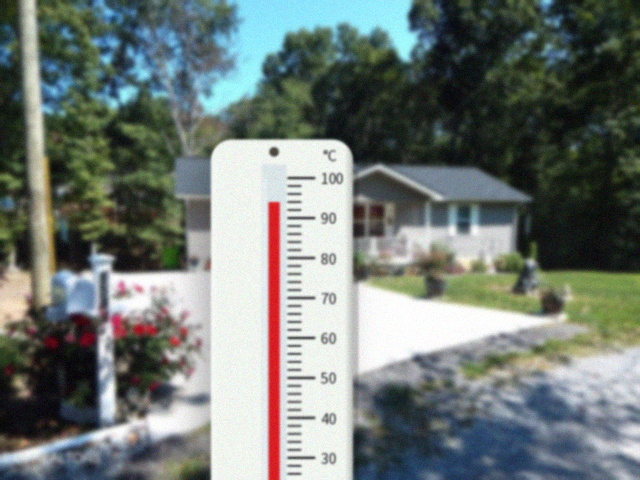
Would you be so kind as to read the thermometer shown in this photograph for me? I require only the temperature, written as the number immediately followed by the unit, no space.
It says 94°C
